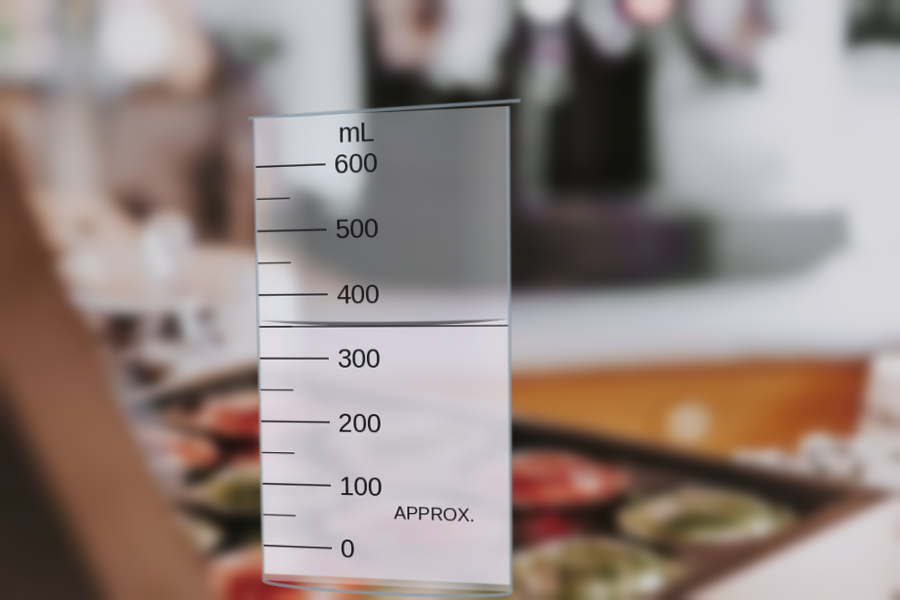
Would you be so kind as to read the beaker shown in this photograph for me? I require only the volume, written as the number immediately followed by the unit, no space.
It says 350mL
